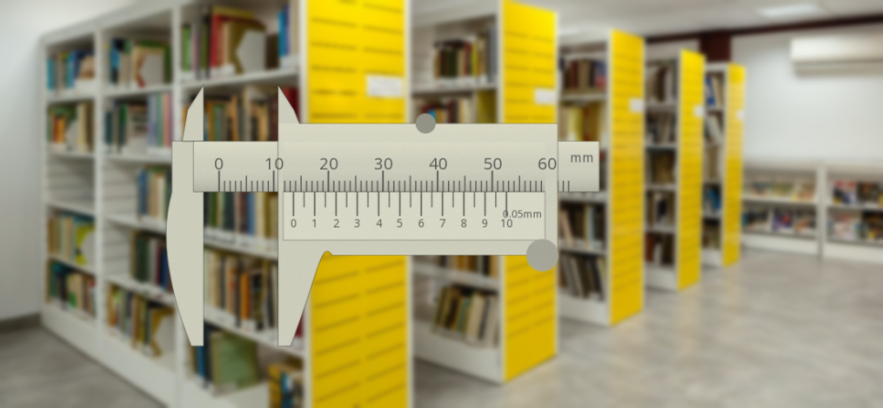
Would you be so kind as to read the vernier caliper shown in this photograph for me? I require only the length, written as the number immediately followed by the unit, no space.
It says 13.6mm
